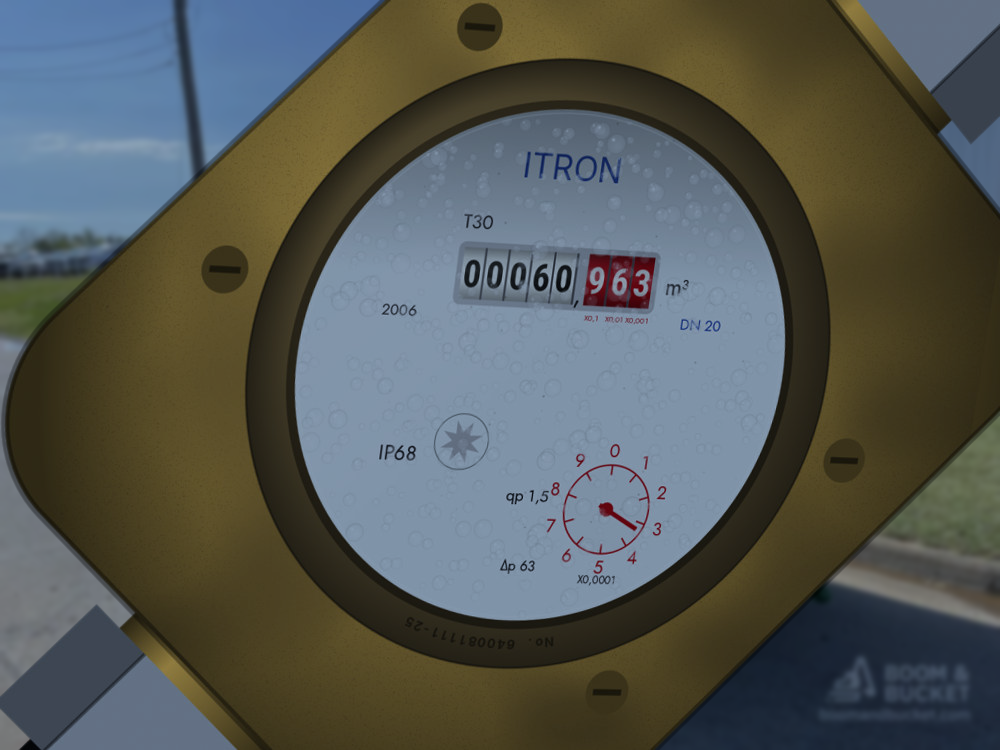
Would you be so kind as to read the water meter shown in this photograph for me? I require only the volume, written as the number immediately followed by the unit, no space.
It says 60.9633m³
